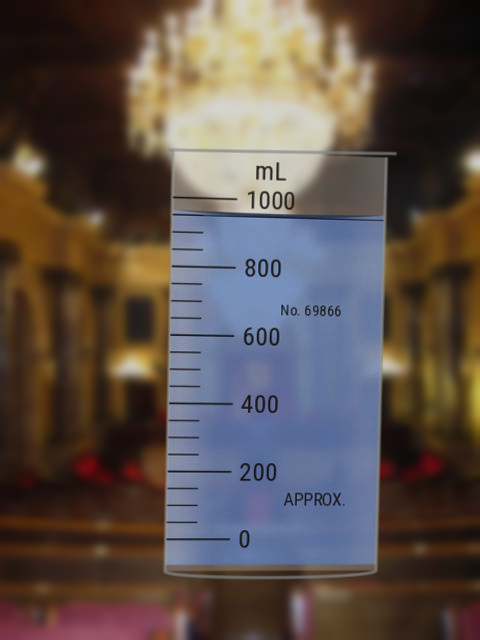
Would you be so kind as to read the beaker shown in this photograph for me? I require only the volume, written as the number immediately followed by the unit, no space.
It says 950mL
